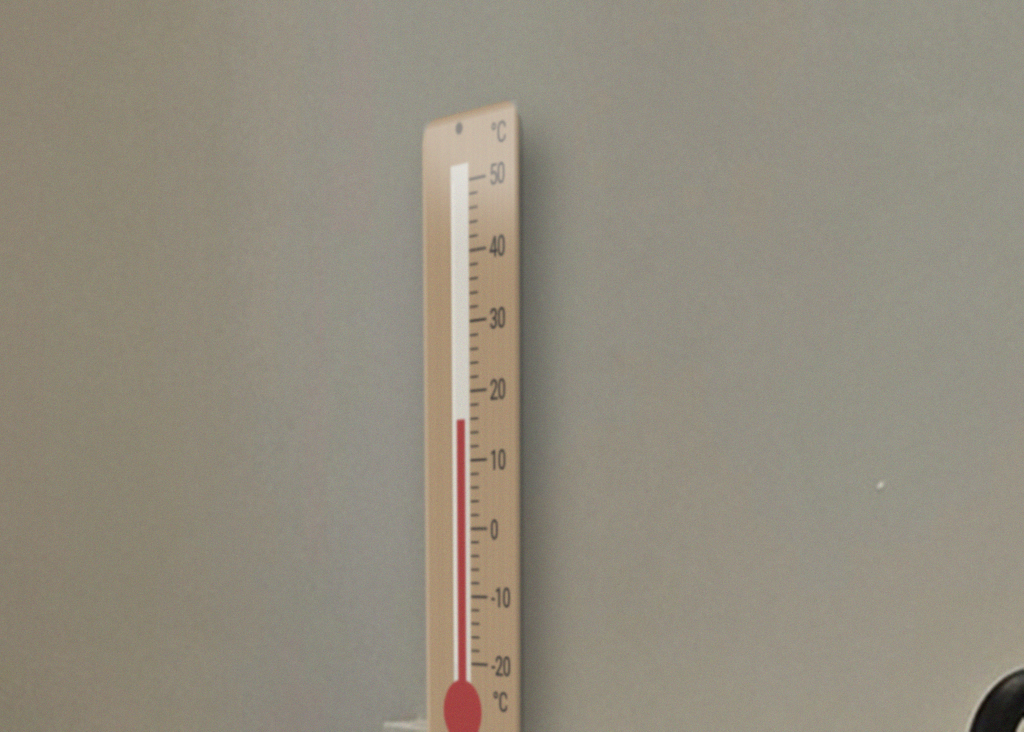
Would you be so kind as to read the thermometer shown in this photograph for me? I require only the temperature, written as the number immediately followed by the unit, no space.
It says 16°C
